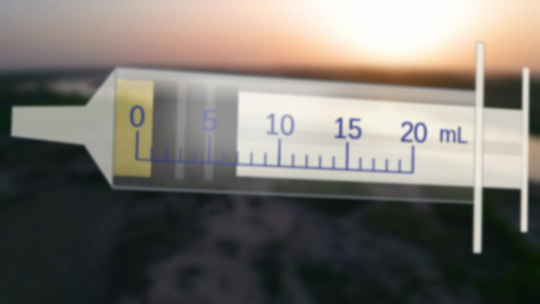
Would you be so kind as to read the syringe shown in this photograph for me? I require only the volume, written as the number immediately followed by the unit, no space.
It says 1mL
